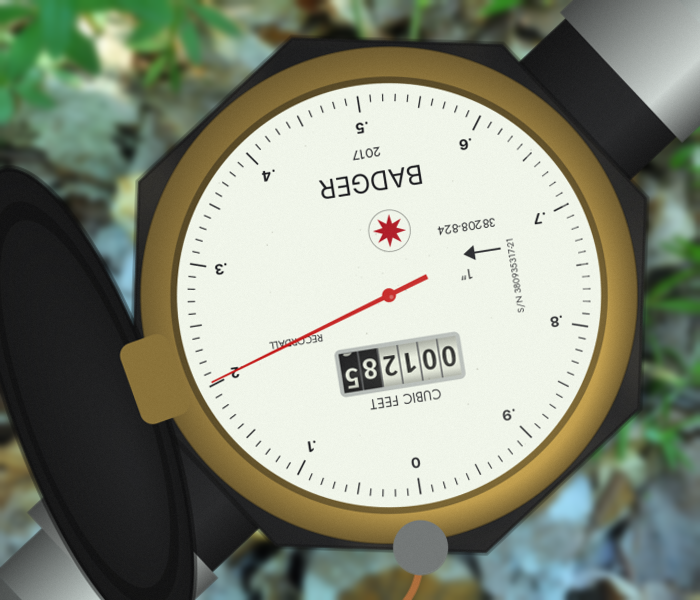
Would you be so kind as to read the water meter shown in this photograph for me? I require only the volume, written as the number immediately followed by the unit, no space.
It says 1285.20ft³
